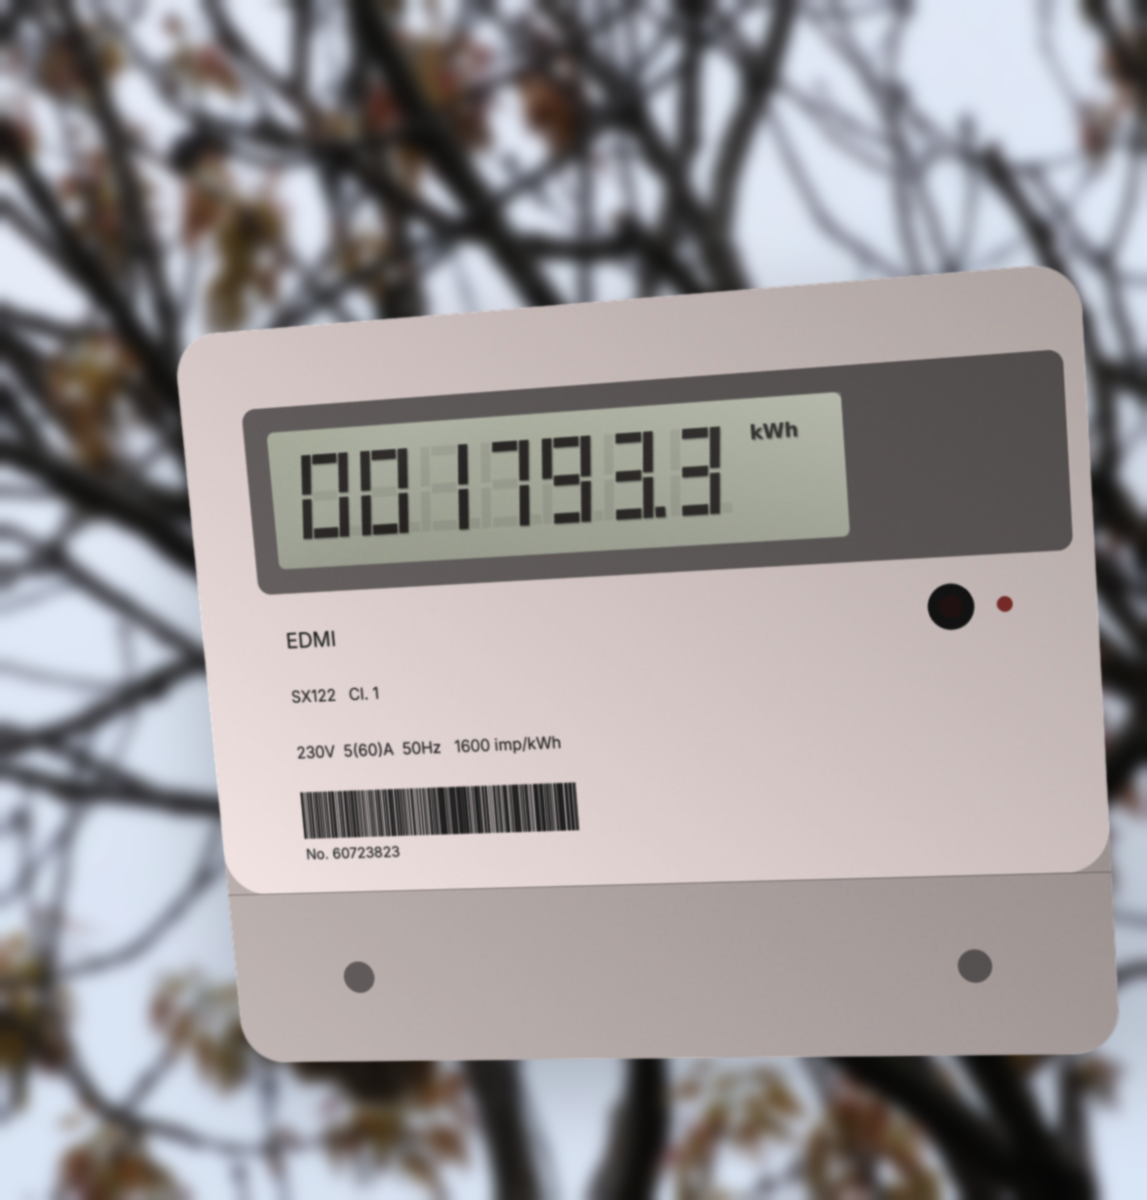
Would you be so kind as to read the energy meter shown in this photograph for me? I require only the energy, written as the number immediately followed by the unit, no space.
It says 1793.3kWh
